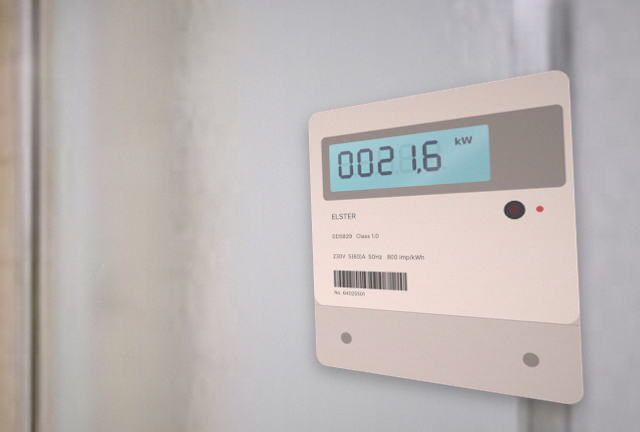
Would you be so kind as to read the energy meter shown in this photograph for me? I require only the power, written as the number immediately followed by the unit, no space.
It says 21.6kW
